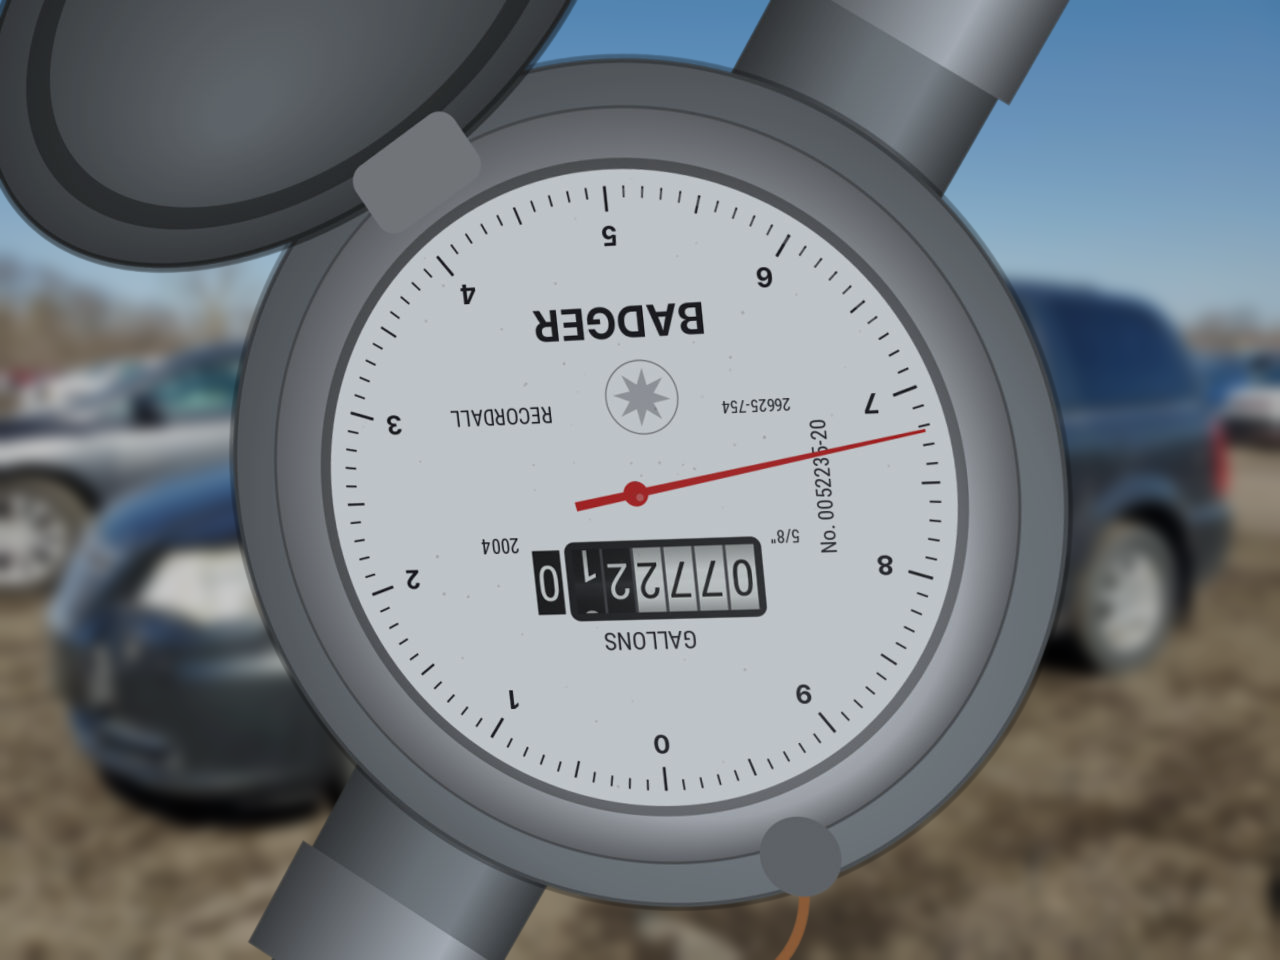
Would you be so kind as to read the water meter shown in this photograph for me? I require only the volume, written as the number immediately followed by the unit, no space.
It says 772207.2gal
